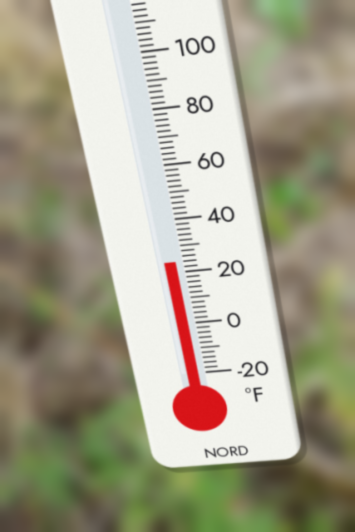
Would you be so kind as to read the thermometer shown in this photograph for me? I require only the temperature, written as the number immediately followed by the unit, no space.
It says 24°F
